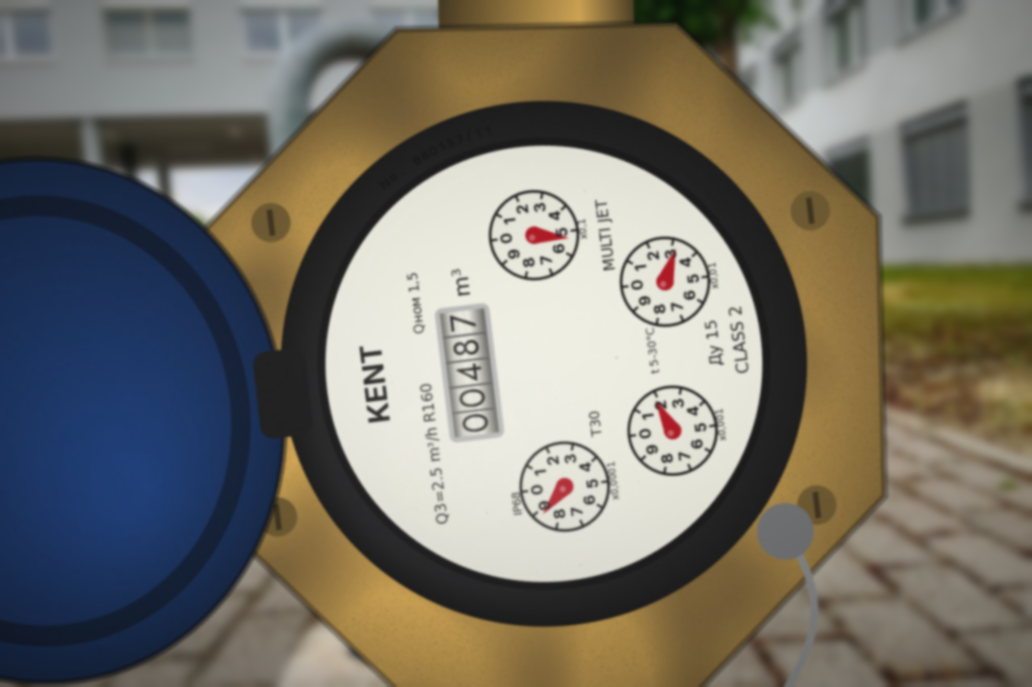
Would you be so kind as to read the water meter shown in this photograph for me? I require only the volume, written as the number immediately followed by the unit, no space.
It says 487.5318m³
